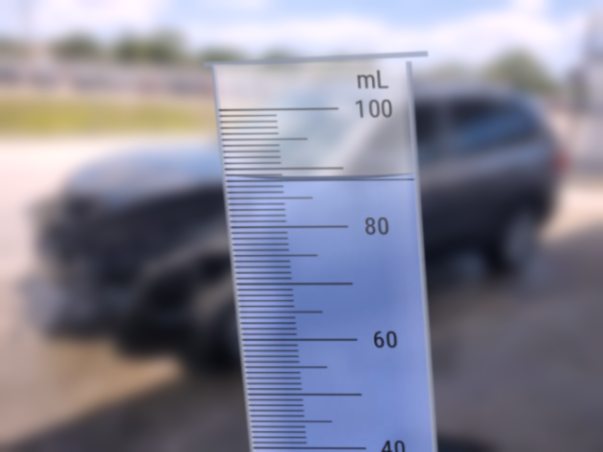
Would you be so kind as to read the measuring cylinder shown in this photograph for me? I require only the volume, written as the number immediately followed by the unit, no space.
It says 88mL
